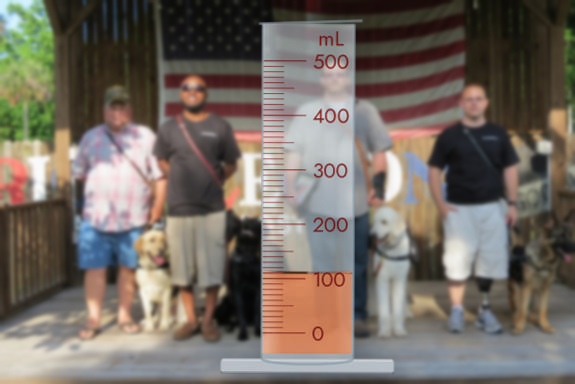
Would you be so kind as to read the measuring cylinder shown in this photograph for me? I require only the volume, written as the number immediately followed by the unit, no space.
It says 110mL
